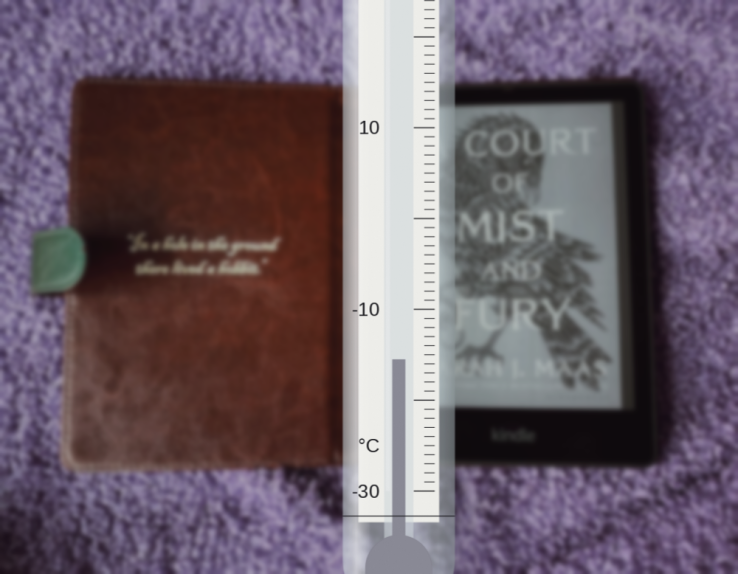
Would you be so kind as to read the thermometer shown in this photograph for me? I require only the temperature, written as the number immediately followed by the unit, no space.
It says -15.5°C
